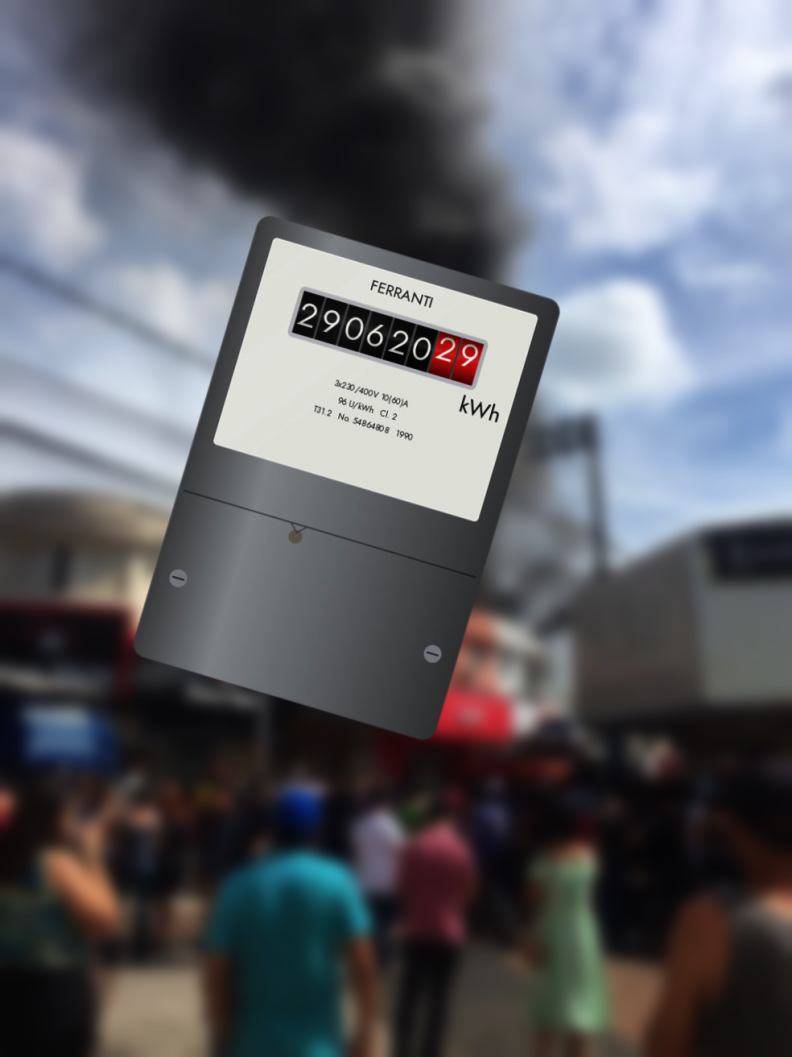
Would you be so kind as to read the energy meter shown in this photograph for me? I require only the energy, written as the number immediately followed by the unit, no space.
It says 290620.29kWh
